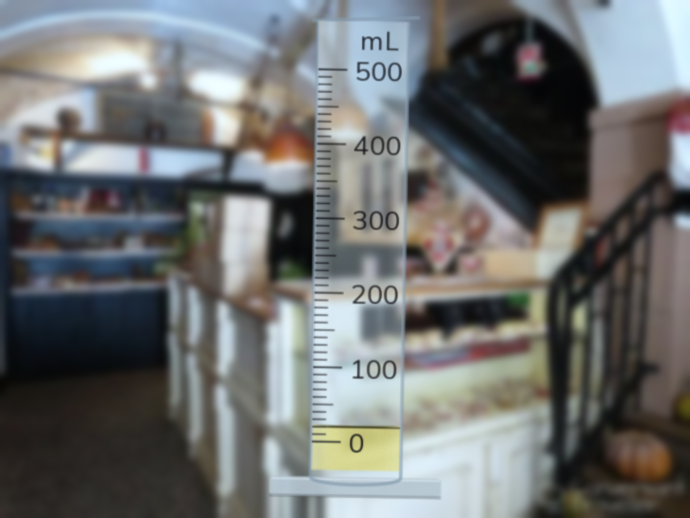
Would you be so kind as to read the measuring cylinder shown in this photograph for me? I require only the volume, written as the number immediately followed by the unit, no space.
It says 20mL
